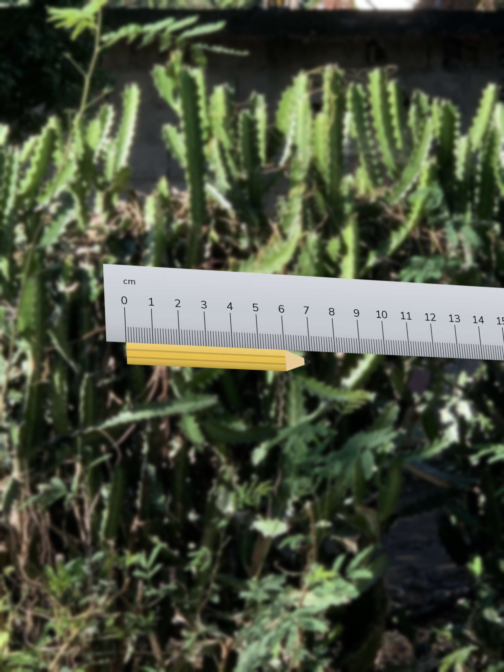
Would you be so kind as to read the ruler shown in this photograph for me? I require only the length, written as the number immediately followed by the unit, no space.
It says 7cm
